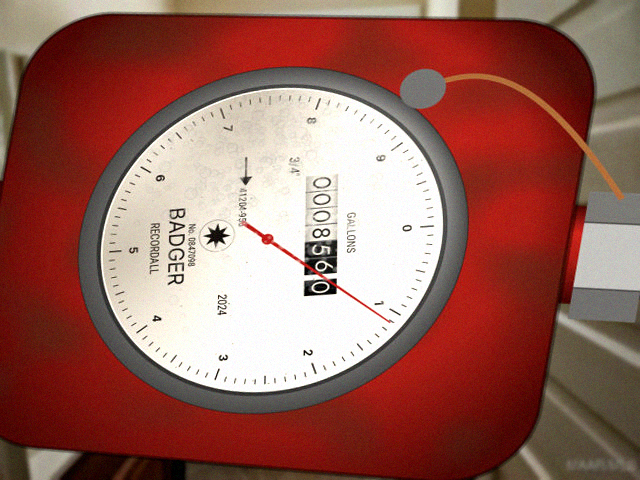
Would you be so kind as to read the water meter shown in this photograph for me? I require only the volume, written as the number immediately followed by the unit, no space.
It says 8561.1gal
